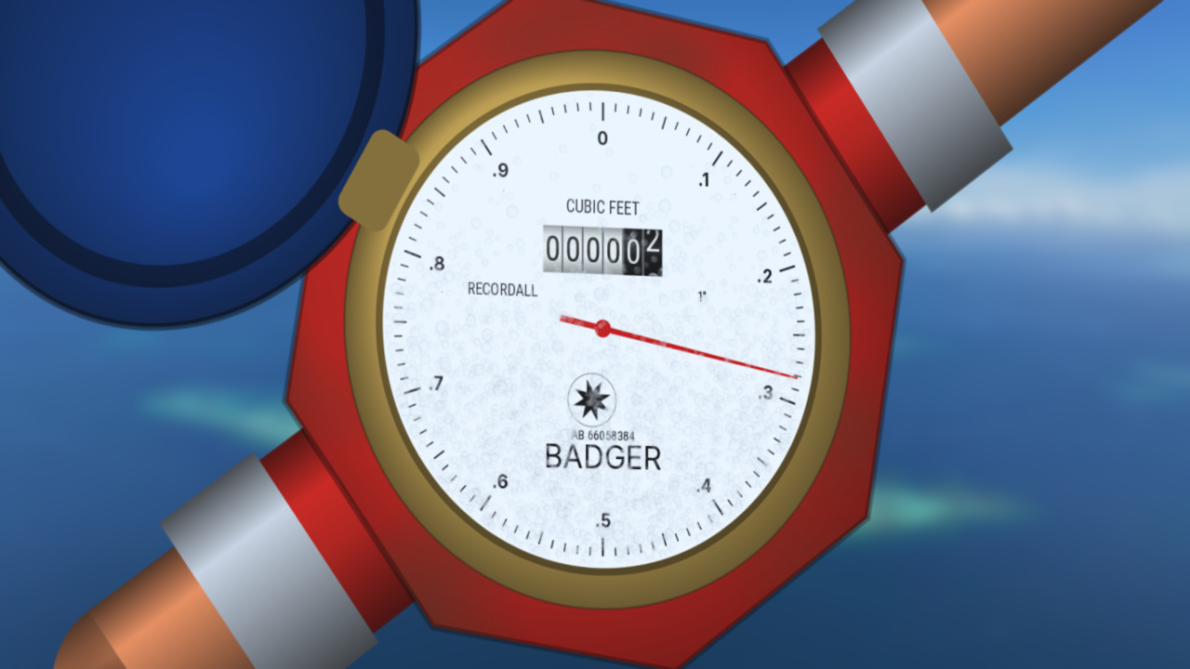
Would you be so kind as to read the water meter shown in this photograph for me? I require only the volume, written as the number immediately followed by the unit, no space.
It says 2.28ft³
